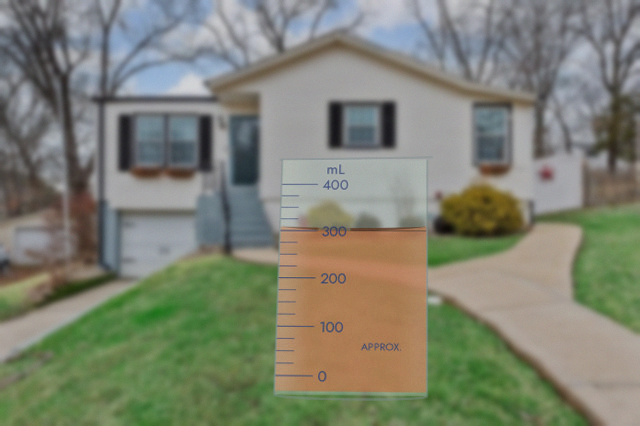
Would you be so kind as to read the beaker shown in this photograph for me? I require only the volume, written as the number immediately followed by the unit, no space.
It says 300mL
